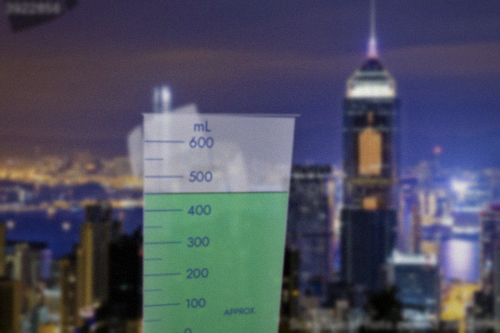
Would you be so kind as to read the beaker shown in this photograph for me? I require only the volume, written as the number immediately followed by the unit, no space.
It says 450mL
